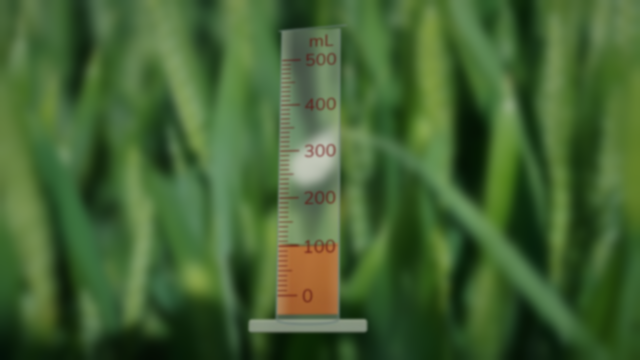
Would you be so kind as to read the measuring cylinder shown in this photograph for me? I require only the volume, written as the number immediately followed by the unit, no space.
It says 100mL
